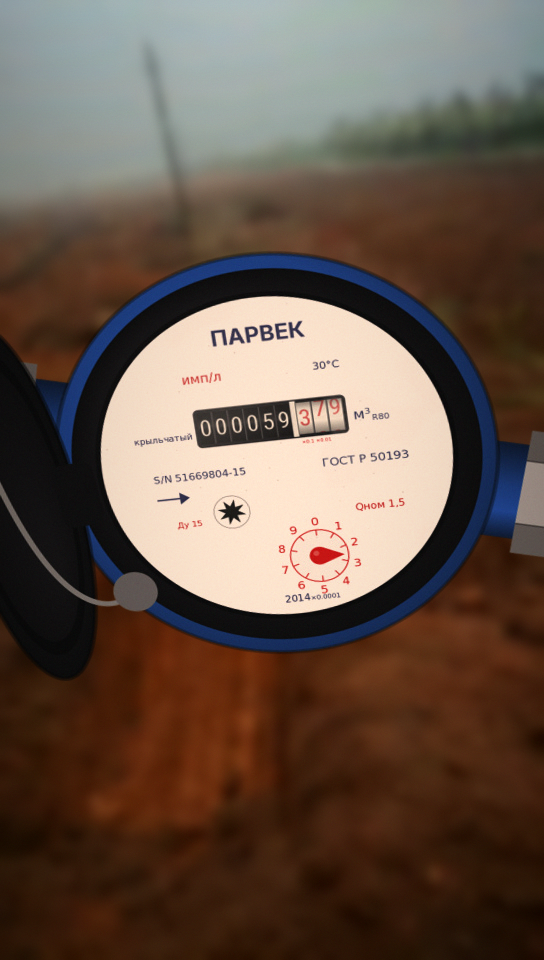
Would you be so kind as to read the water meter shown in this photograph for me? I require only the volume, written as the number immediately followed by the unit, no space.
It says 59.3792m³
